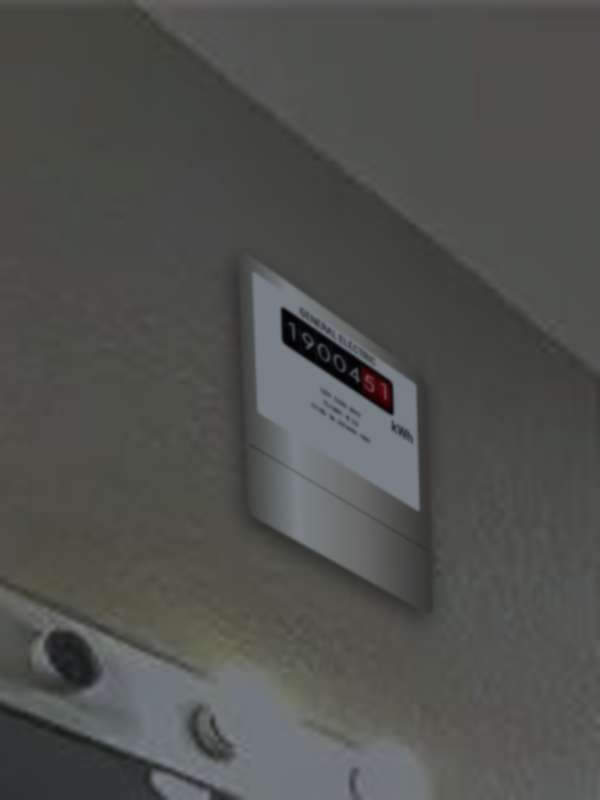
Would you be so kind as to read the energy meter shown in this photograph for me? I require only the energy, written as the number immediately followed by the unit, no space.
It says 19004.51kWh
